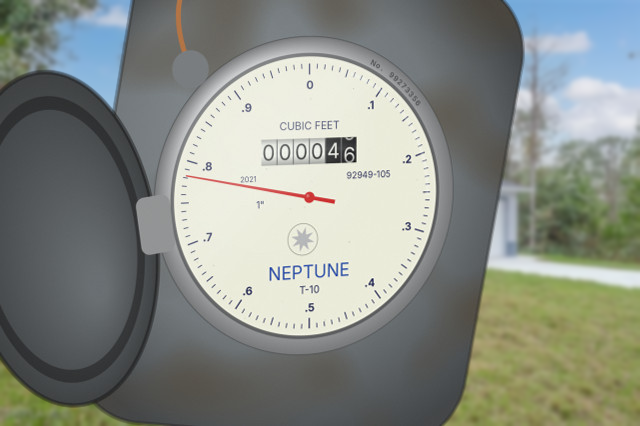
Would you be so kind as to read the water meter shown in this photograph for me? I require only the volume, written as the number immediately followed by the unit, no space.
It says 45.78ft³
